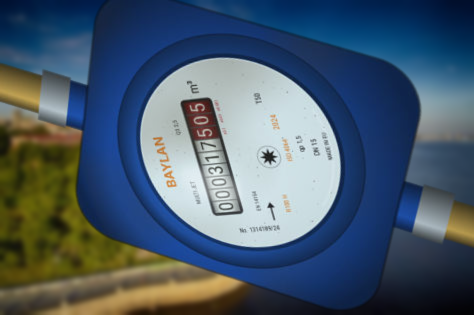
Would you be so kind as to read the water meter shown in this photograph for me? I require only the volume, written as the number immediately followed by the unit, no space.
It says 317.505m³
